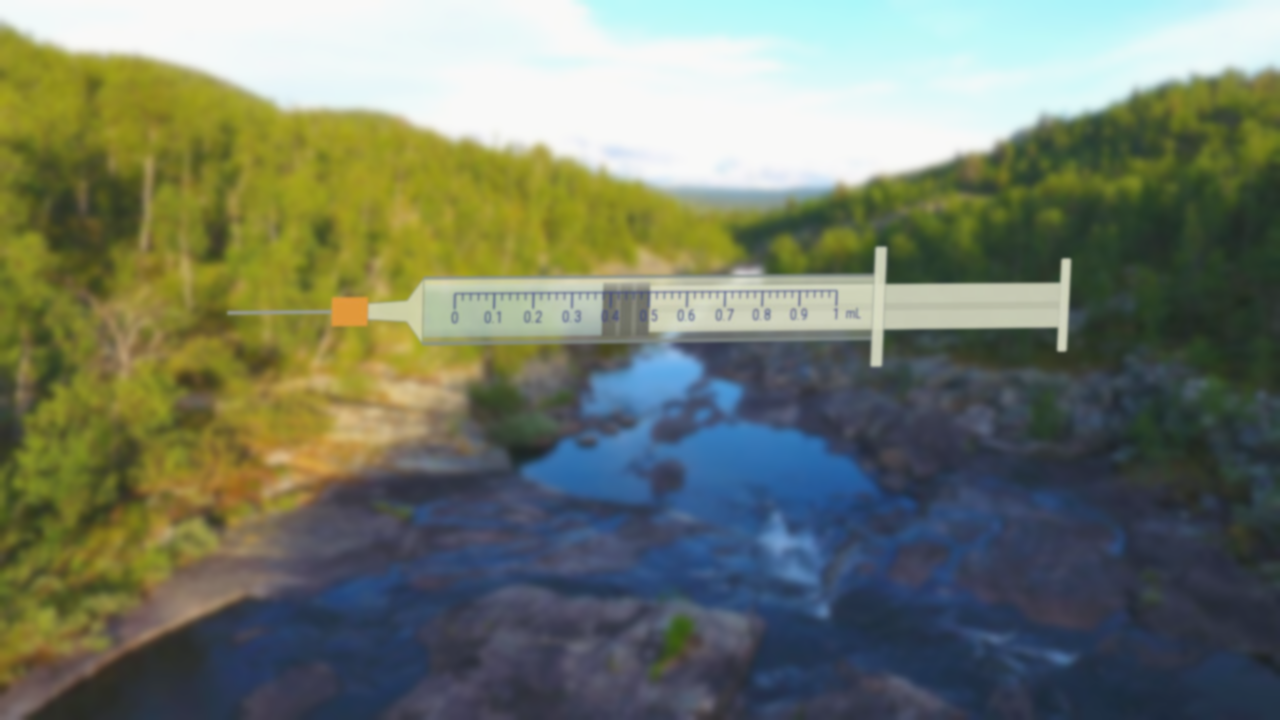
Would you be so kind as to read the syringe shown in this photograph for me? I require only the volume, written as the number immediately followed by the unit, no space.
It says 0.38mL
